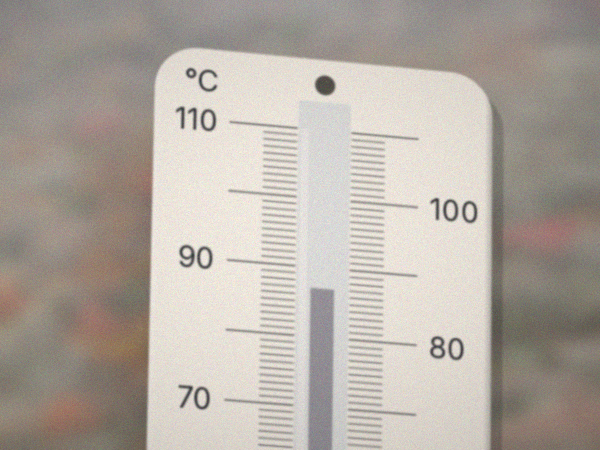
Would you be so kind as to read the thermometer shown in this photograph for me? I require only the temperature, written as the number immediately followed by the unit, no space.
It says 87°C
